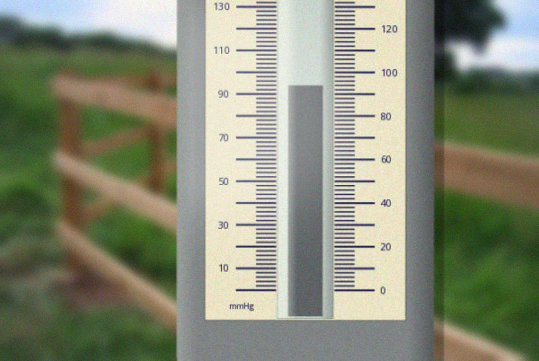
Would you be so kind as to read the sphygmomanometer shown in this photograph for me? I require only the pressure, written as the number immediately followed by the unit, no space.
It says 94mmHg
